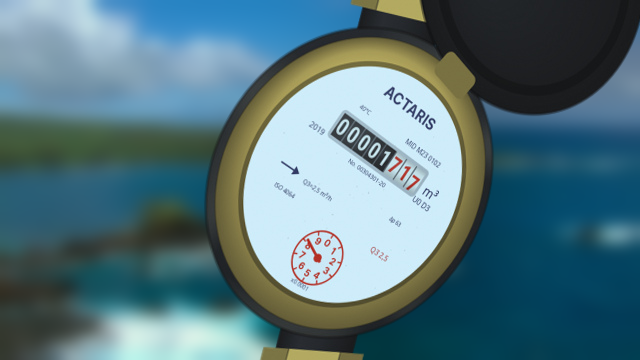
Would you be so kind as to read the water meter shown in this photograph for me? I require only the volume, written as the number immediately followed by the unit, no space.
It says 1.7168m³
